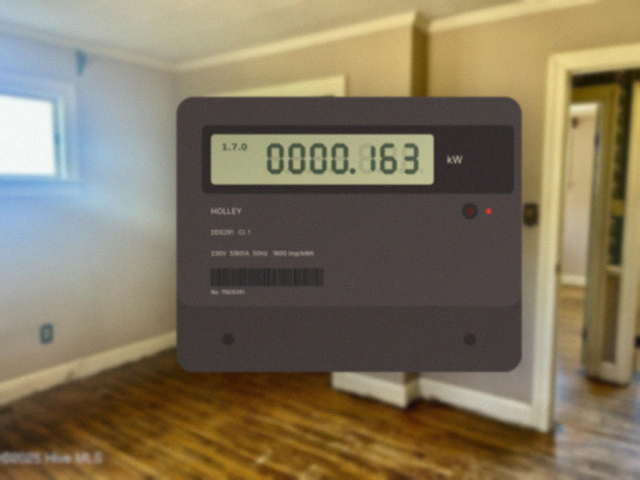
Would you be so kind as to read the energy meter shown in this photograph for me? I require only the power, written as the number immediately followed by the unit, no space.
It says 0.163kW
